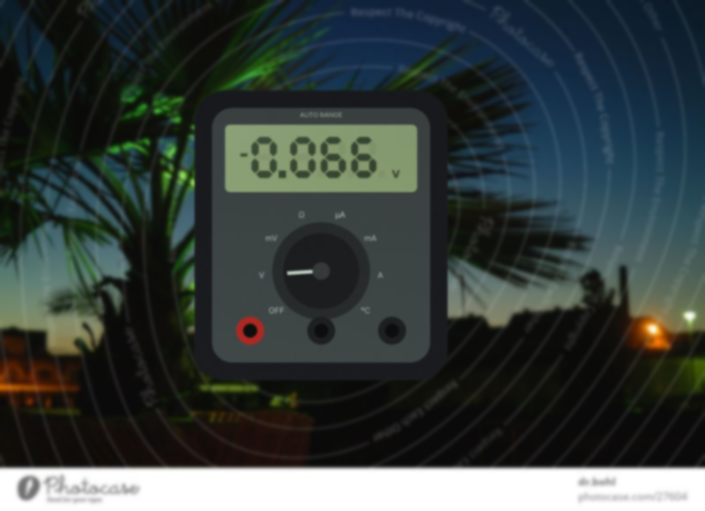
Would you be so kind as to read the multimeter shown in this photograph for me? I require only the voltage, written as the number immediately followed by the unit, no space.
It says -0.066V
